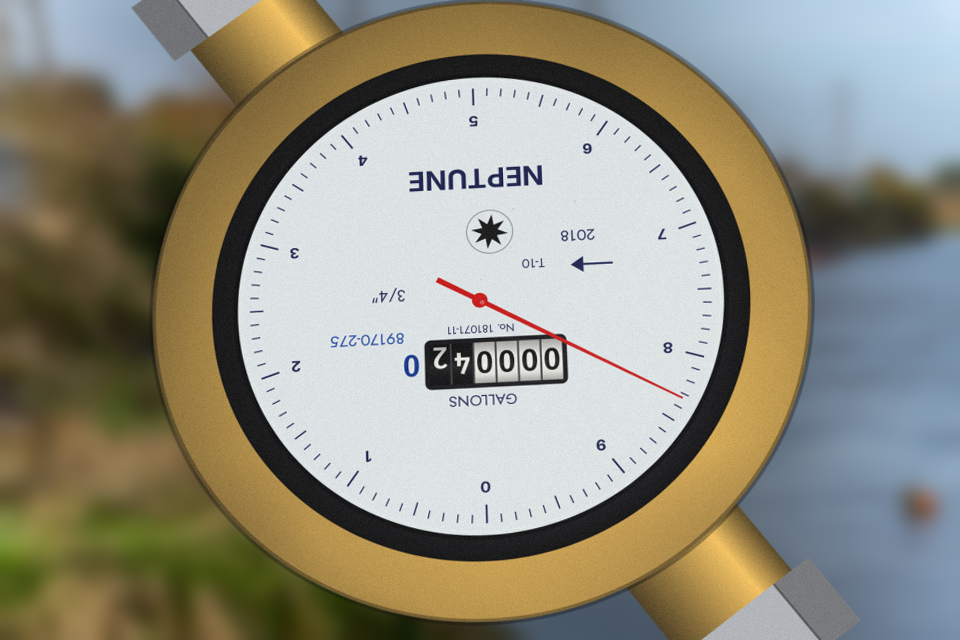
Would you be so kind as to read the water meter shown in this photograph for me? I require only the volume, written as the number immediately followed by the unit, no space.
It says 418.3gal
